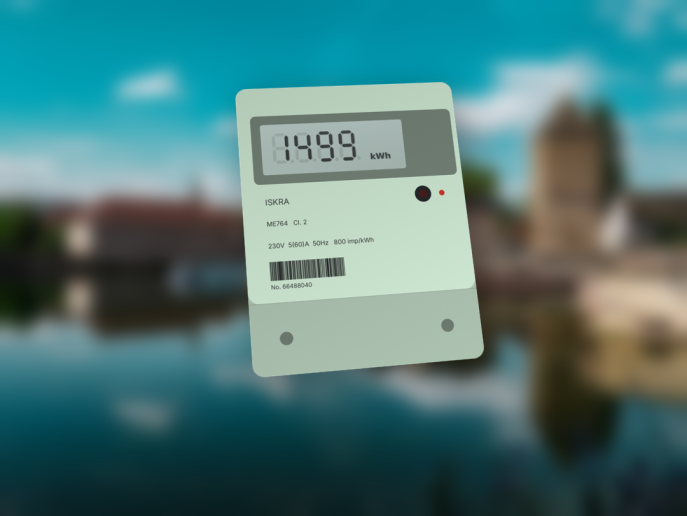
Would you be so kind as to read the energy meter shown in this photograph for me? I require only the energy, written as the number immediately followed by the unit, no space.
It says 1499kWh
